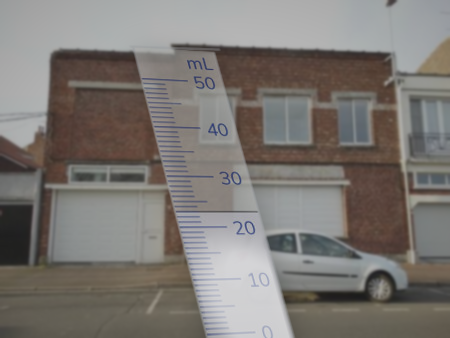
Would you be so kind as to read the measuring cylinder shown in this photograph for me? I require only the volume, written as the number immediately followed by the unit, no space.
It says 23mL
